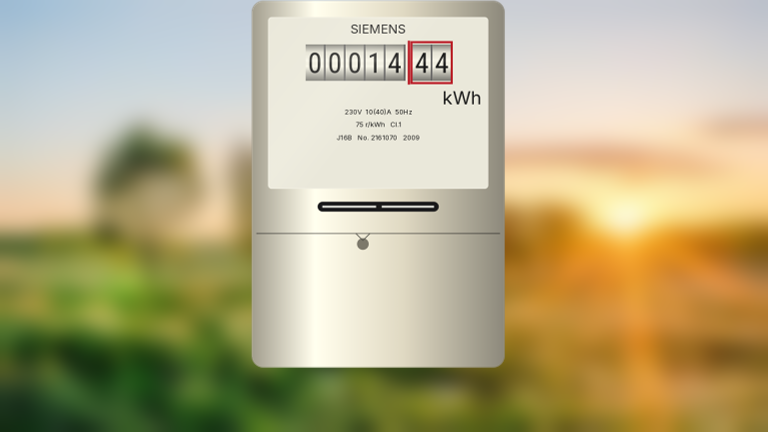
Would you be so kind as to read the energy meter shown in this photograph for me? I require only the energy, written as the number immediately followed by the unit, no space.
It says 14.44kWh
